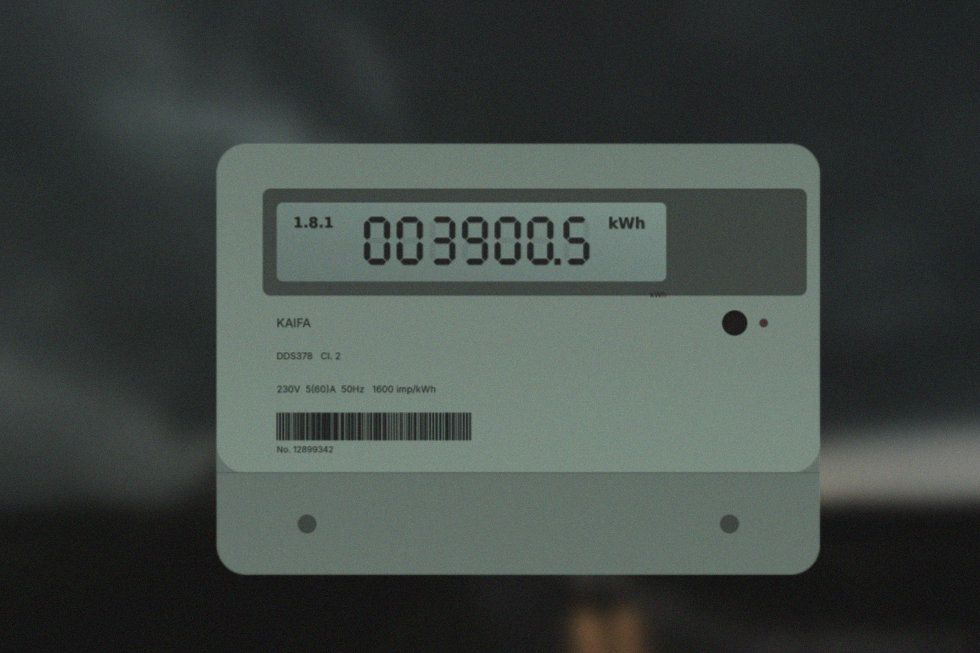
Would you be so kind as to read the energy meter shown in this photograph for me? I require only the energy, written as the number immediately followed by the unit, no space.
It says 3900.5kWh
